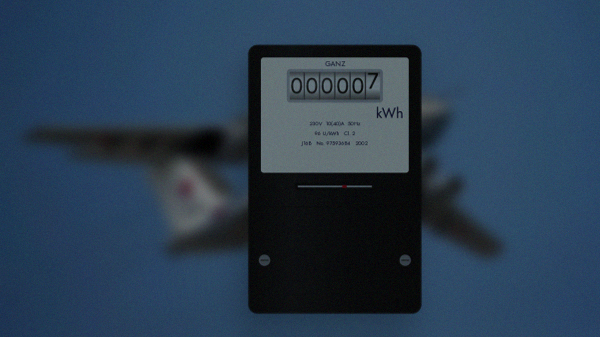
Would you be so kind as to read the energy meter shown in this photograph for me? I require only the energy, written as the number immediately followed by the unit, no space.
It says 7kWh
